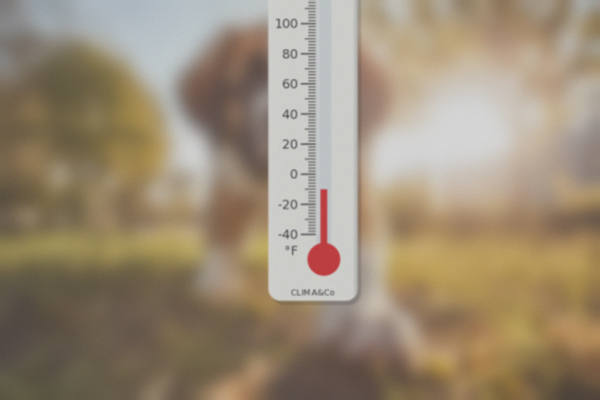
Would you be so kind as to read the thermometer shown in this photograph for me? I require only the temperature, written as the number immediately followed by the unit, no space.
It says -10°F
